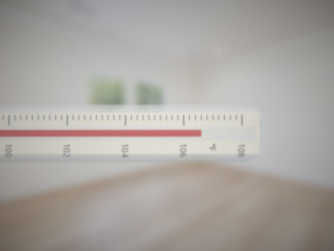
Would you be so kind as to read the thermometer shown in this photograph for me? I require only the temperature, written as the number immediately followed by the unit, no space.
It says 106.6°F
